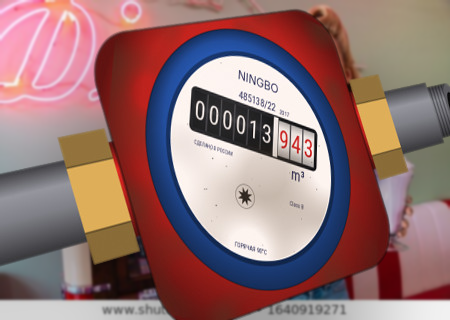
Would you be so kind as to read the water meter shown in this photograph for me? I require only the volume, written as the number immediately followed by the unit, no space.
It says 13.943m³
